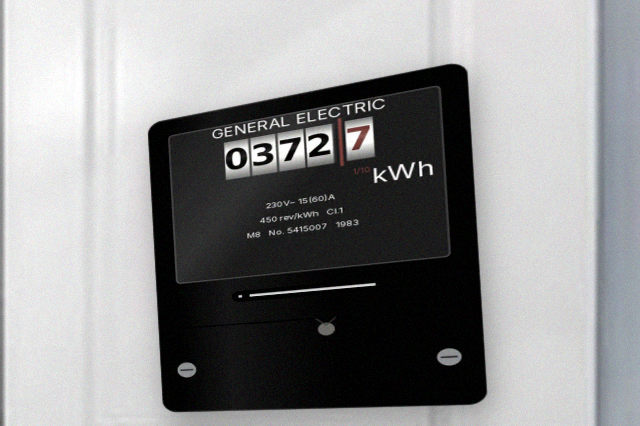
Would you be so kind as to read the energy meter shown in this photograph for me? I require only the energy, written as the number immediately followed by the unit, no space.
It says 372.7kWh
